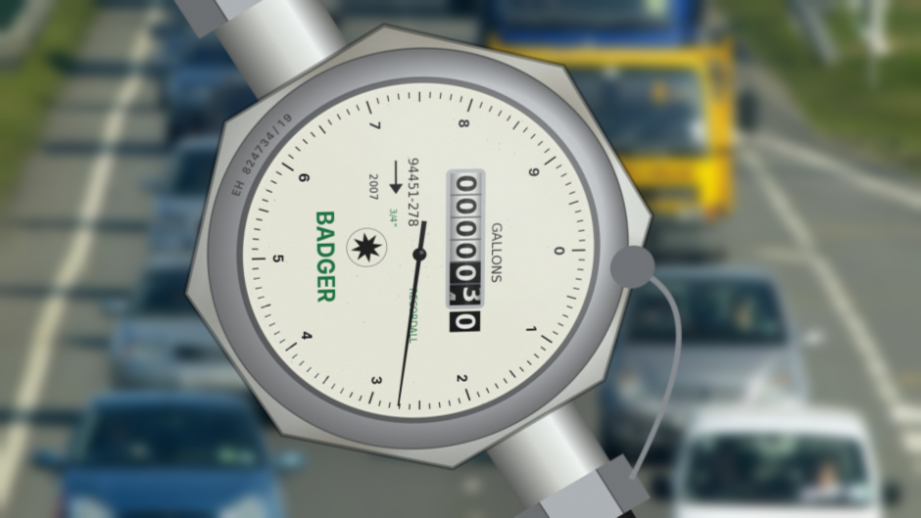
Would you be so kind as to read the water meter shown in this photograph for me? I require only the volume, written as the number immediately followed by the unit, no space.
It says 32.7gal
